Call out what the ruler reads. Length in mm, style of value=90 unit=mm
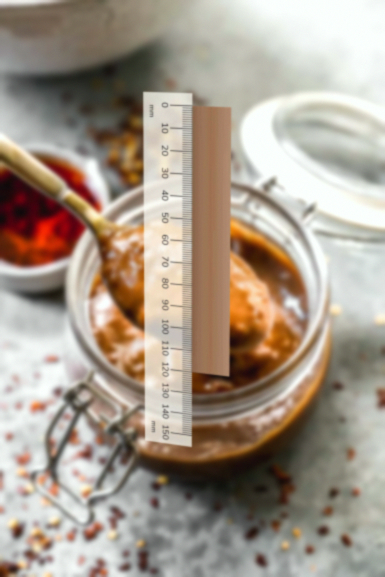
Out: value=120 unit=mm
